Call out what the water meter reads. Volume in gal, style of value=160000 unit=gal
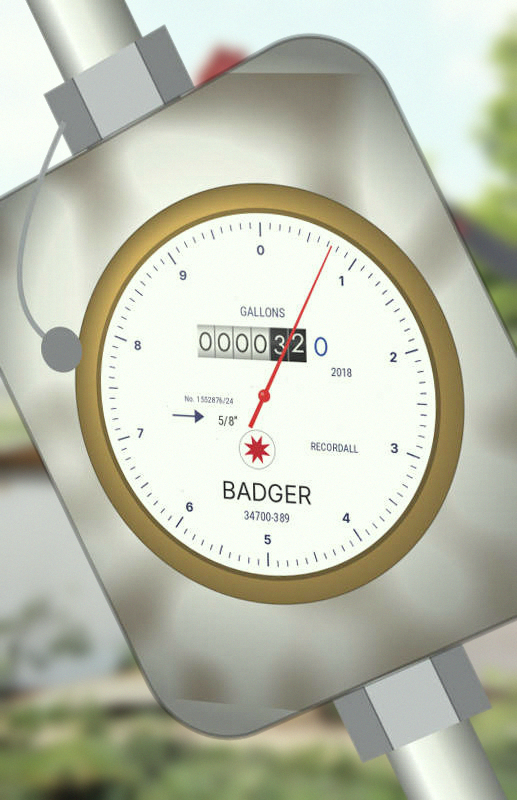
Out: value=320.7 unit=gal
